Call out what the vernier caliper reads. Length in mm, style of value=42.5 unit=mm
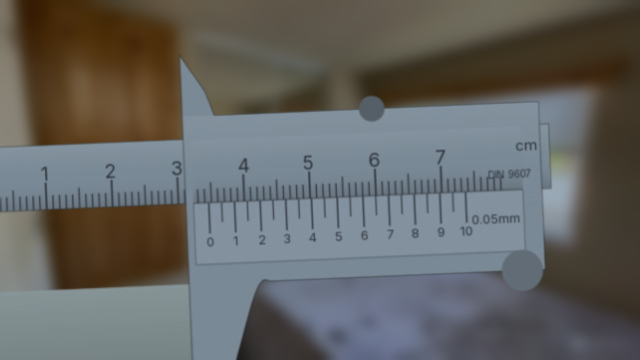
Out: value=34.6 unit=mm
